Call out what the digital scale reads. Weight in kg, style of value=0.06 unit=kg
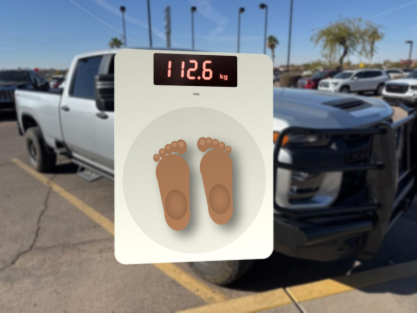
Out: value=112.6 unit=kg
